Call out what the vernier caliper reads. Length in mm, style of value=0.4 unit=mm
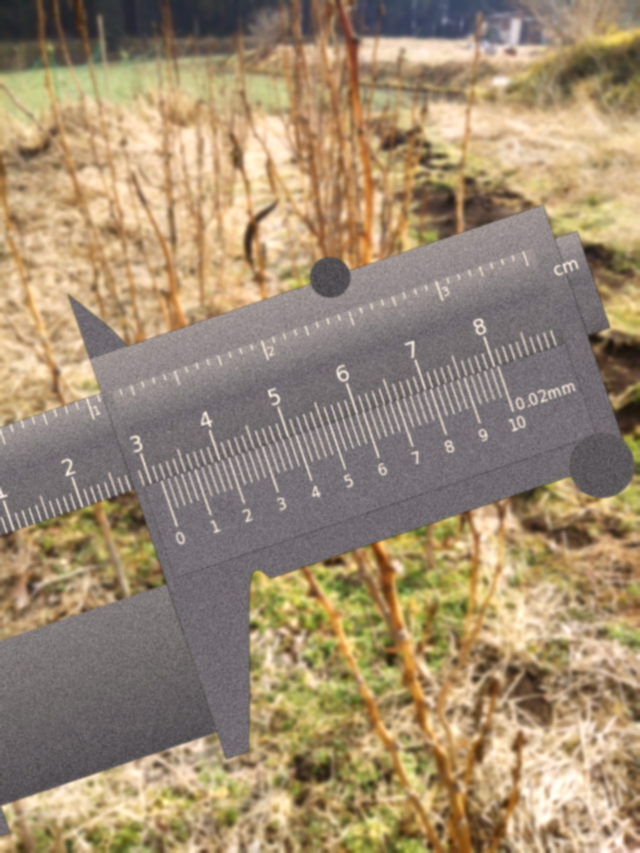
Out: value=31.5 unit=mm
